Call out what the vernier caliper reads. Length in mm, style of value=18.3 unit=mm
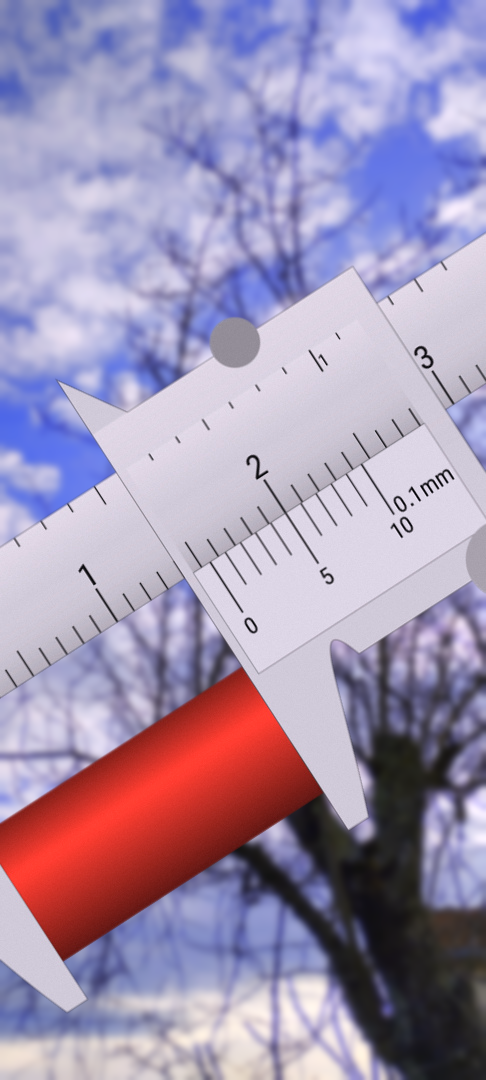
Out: value=15.5 unit=mm
